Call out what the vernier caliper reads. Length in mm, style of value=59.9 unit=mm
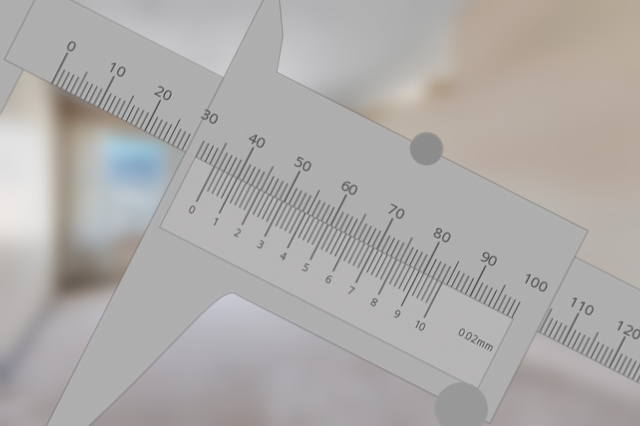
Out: value=35.0 unit=mm
